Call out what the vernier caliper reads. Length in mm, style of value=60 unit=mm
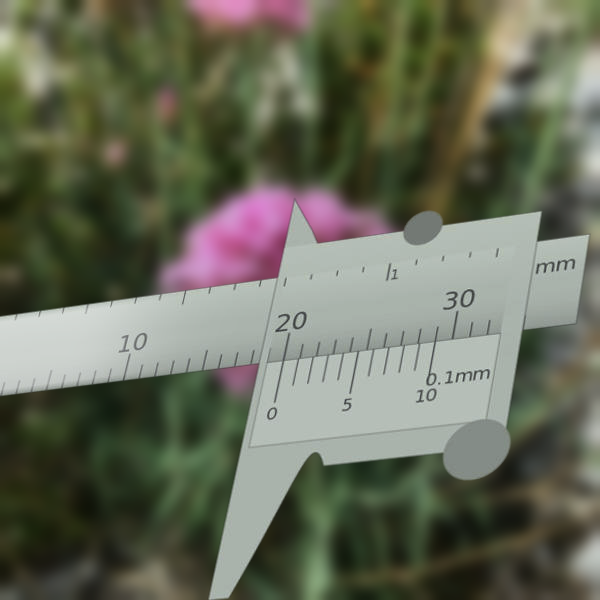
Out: value=20.0 unit=mm
